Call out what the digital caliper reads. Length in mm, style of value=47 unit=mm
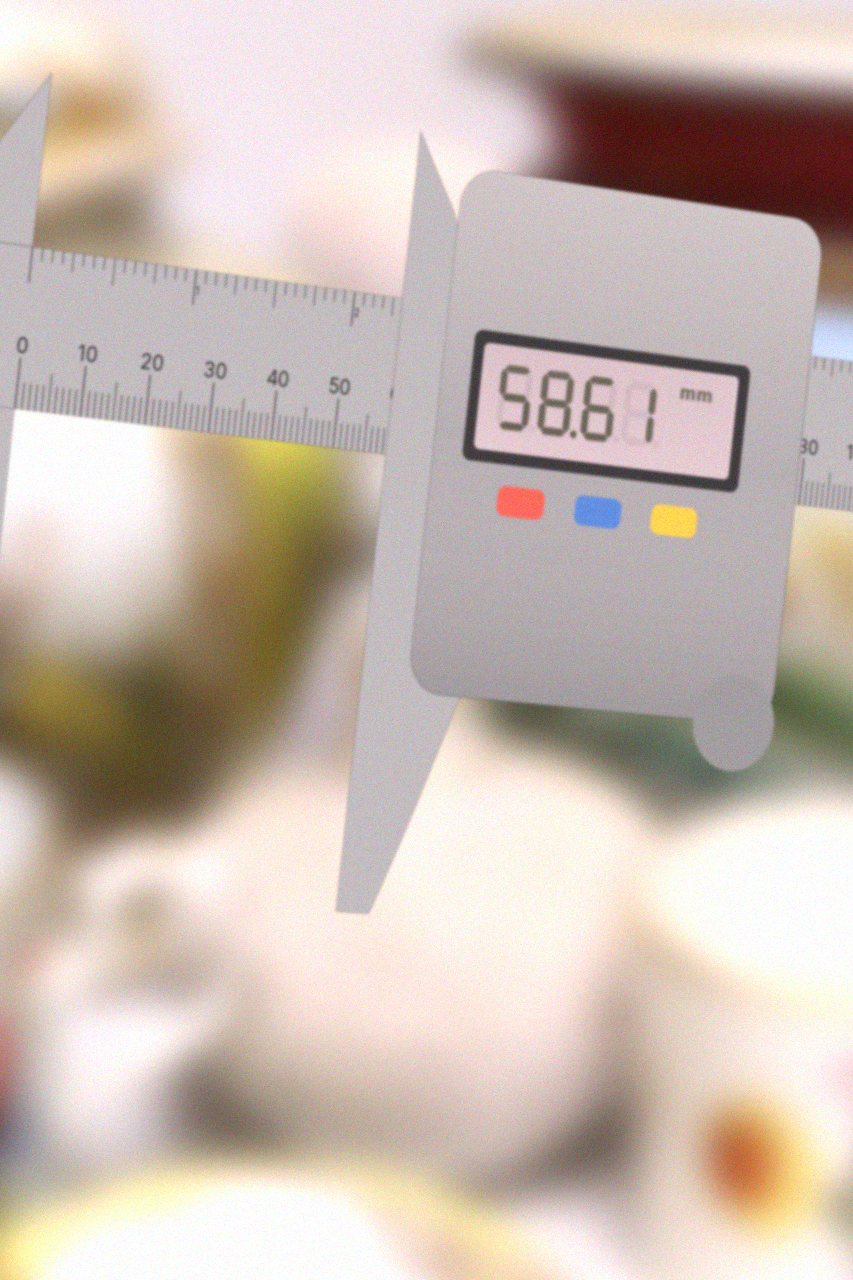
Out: value=58.61 unit=mm
